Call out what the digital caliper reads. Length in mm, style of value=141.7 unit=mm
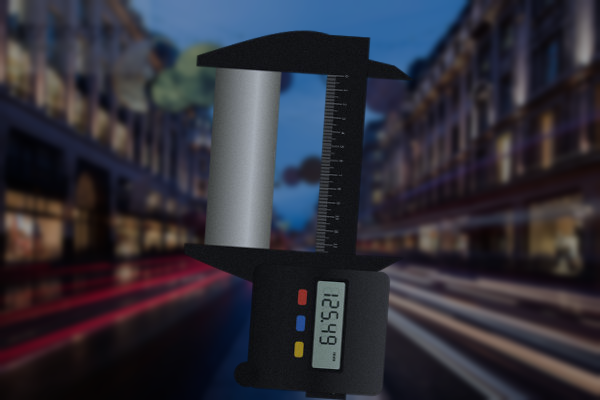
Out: value=125.49 unit=mm
